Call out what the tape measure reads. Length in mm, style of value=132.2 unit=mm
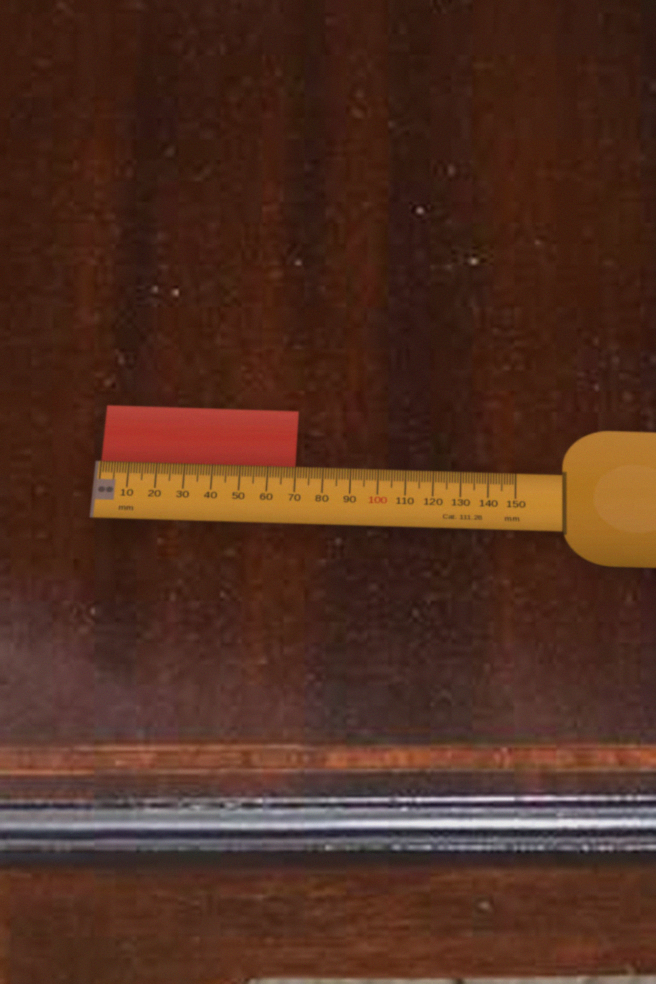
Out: value=70 unit=mm
